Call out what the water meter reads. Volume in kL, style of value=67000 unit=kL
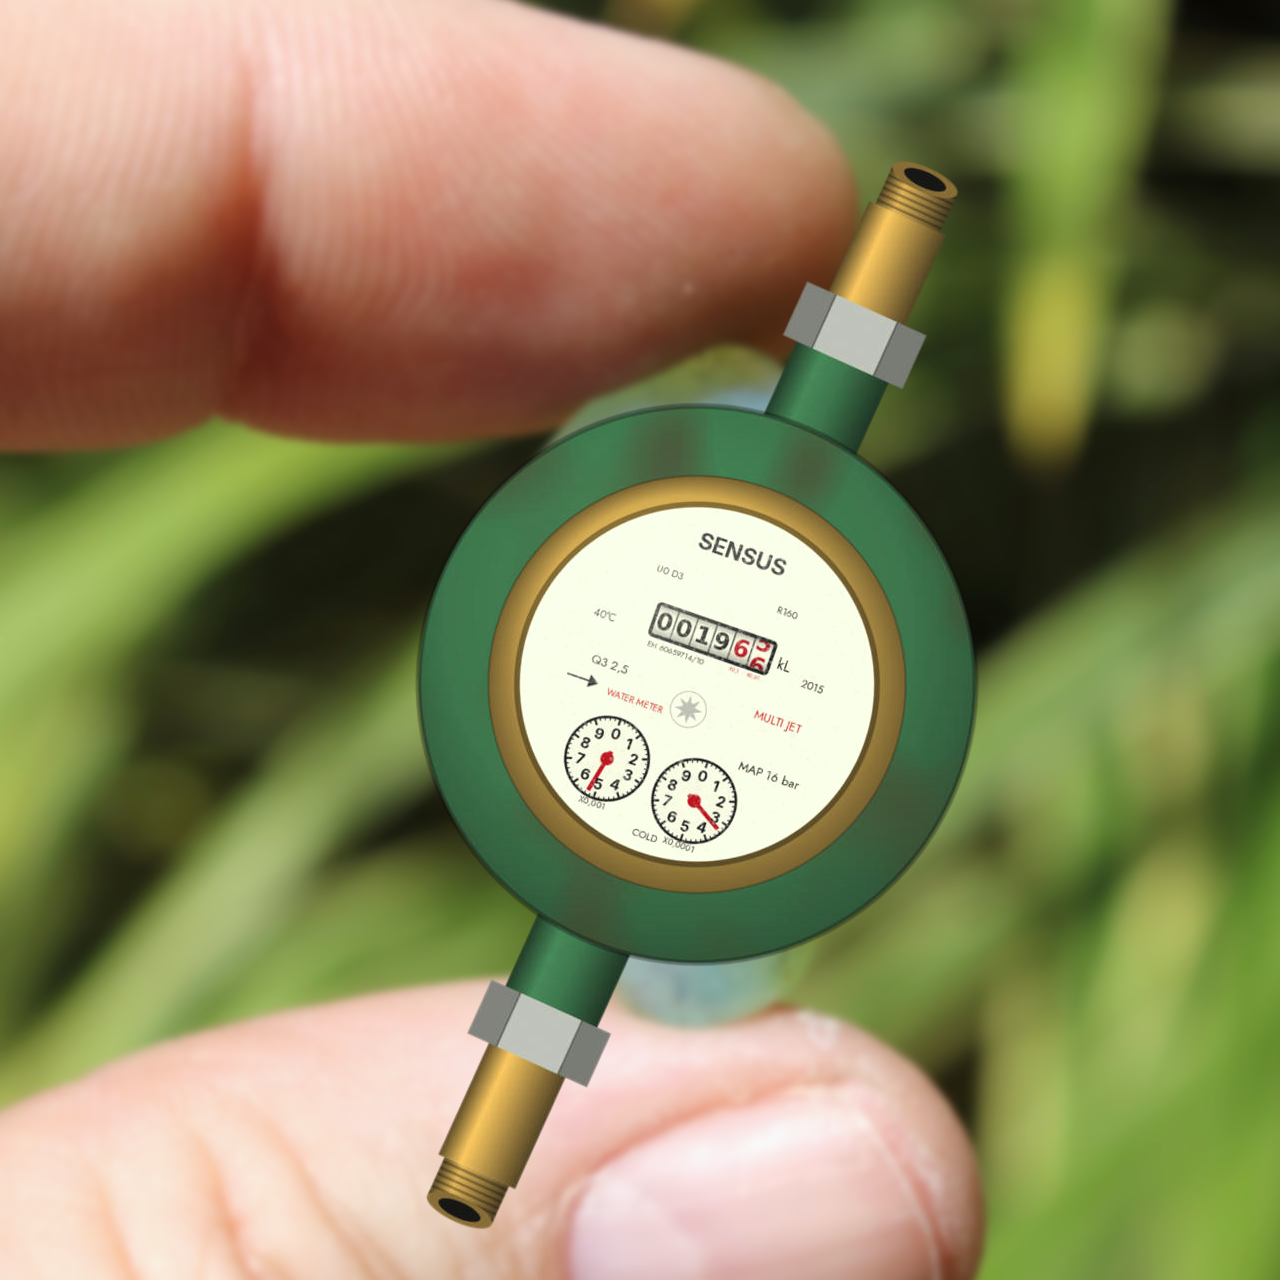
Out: value=19.6553 unit=kL
